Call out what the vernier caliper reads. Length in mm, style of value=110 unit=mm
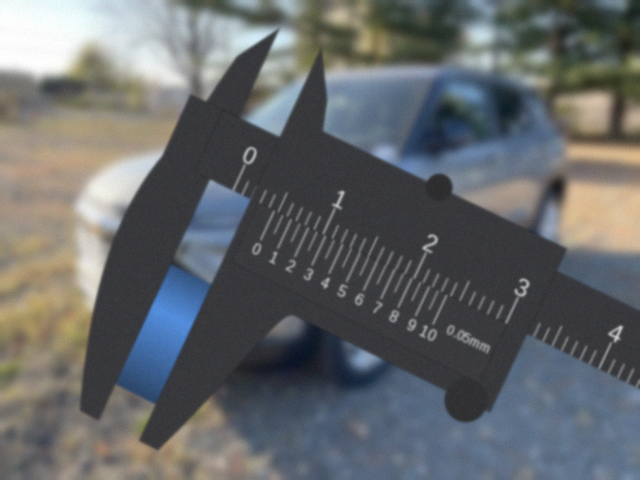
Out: value=4.6 unit=mm
